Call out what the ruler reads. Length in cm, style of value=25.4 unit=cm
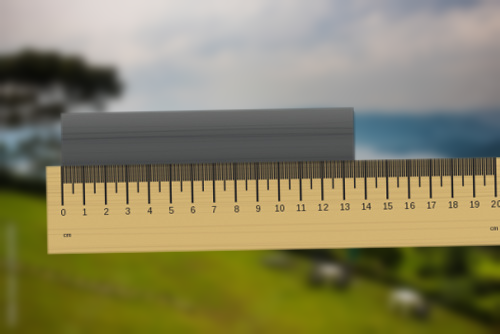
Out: value=13.5 unit=cm
